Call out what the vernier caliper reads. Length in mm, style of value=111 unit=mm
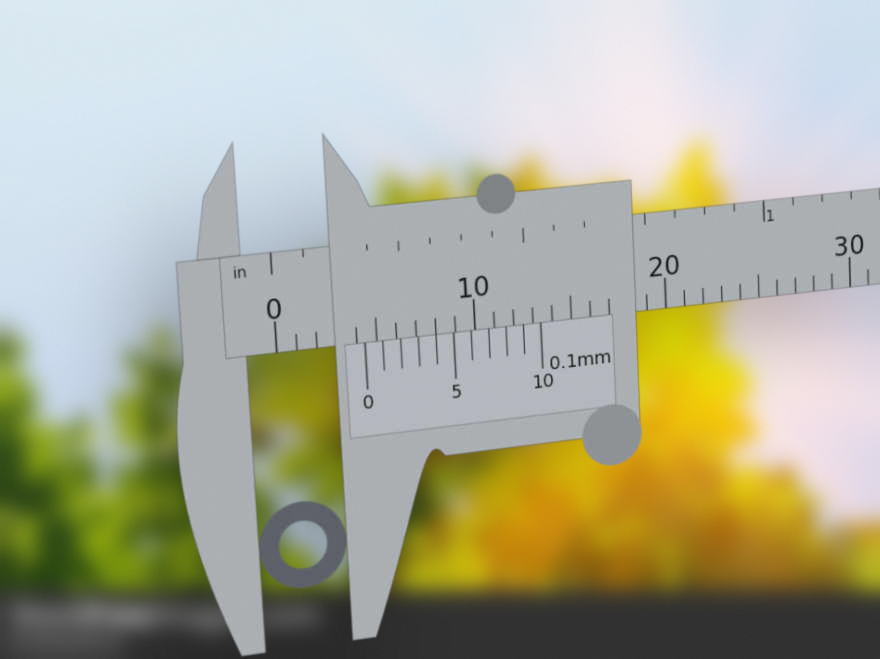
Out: value=4.4 unit=mm
